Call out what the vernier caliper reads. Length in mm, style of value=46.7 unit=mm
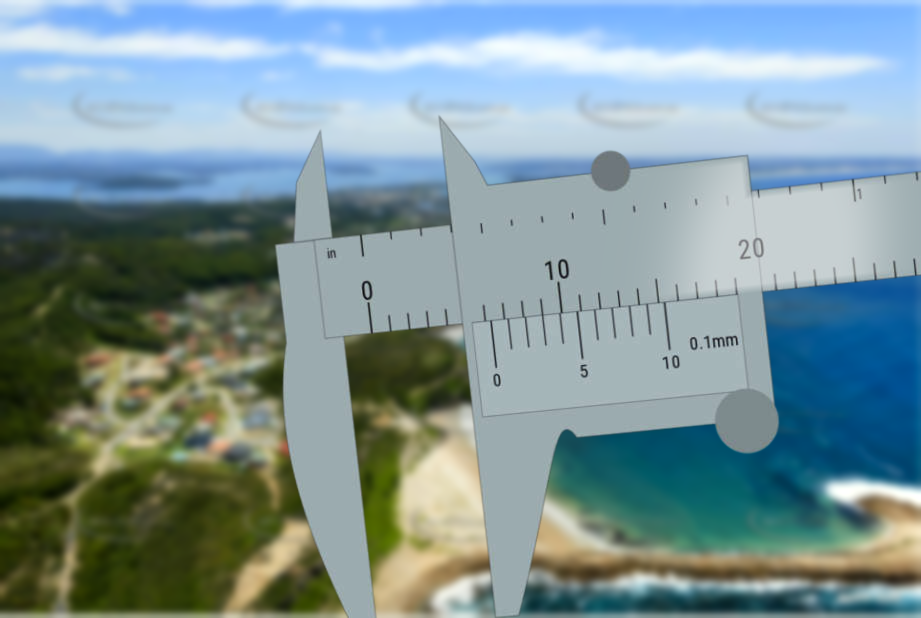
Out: value=6.3 unit=mm
